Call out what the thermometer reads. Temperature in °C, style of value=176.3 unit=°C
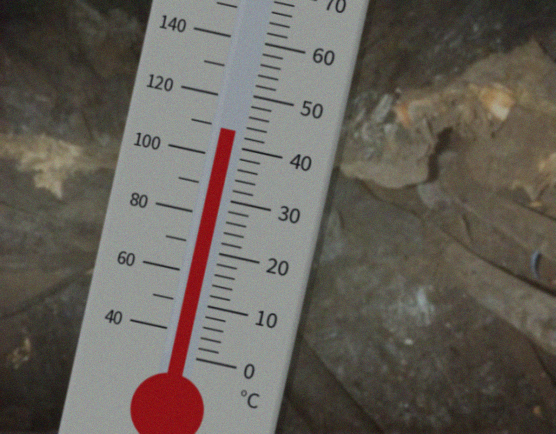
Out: value=43 unit=°C
